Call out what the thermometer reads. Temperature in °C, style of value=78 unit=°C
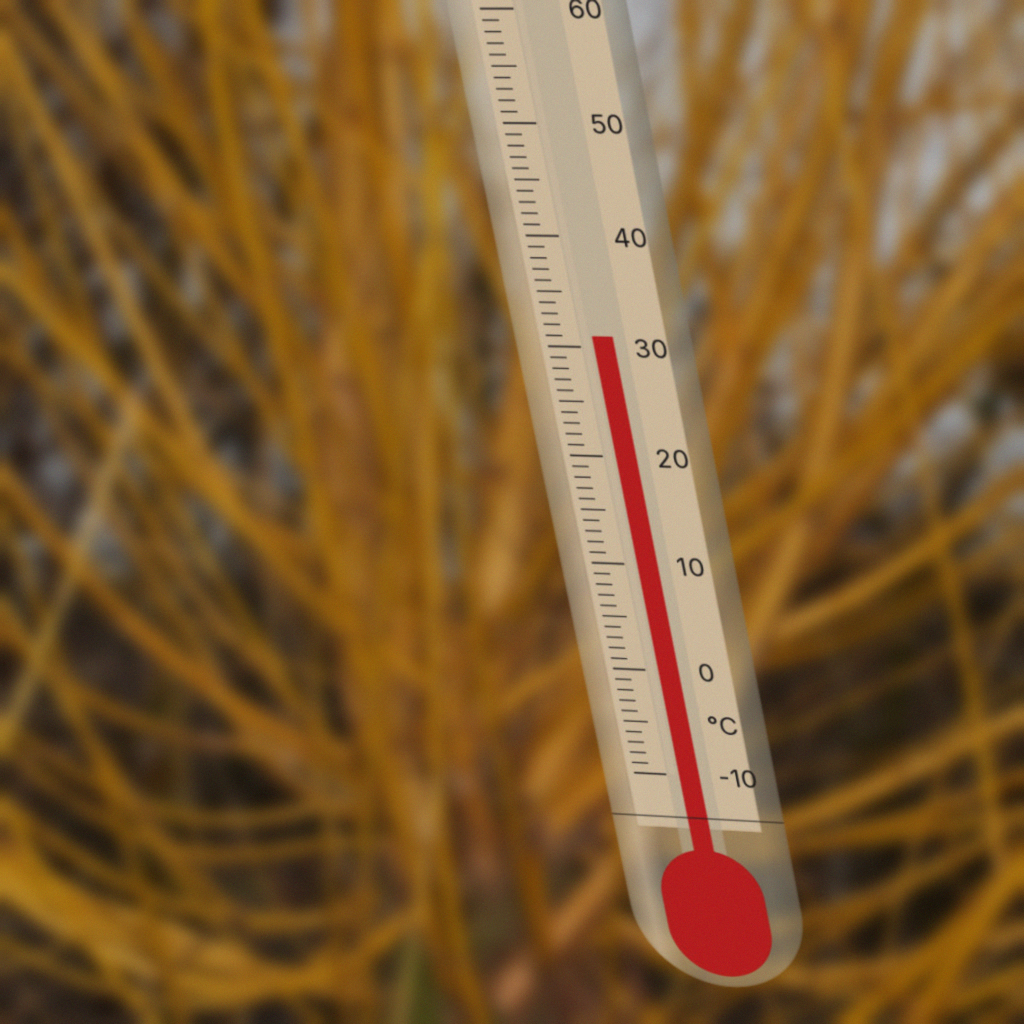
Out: value=31 unit=°C
